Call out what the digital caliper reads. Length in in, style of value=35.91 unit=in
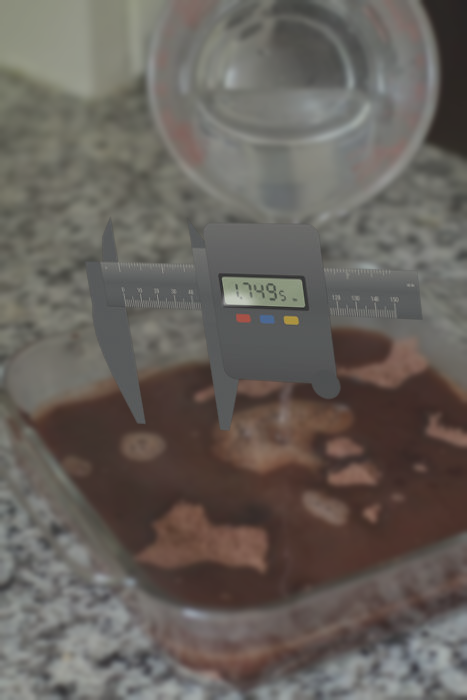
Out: value=1.7495 unit=in
